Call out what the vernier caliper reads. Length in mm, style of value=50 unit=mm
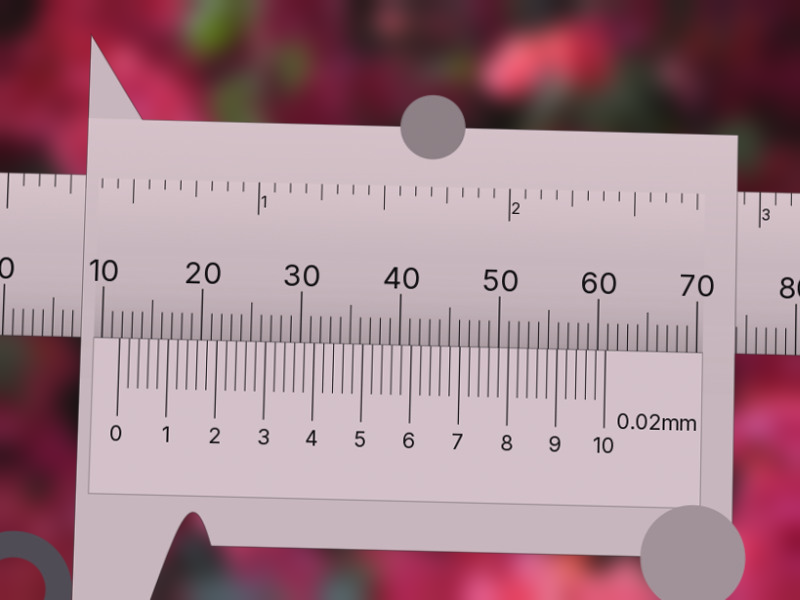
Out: value=11.8 unit=mm
